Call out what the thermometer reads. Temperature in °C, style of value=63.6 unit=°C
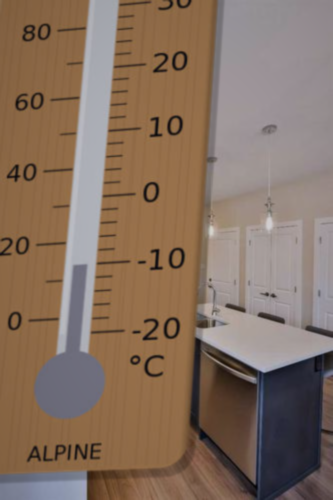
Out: value=-10 unit=°C
